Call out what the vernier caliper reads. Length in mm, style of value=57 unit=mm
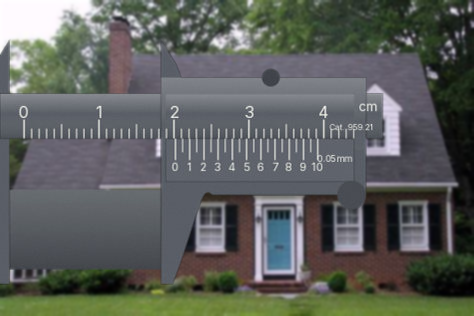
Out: value=20.2 unit=mm
